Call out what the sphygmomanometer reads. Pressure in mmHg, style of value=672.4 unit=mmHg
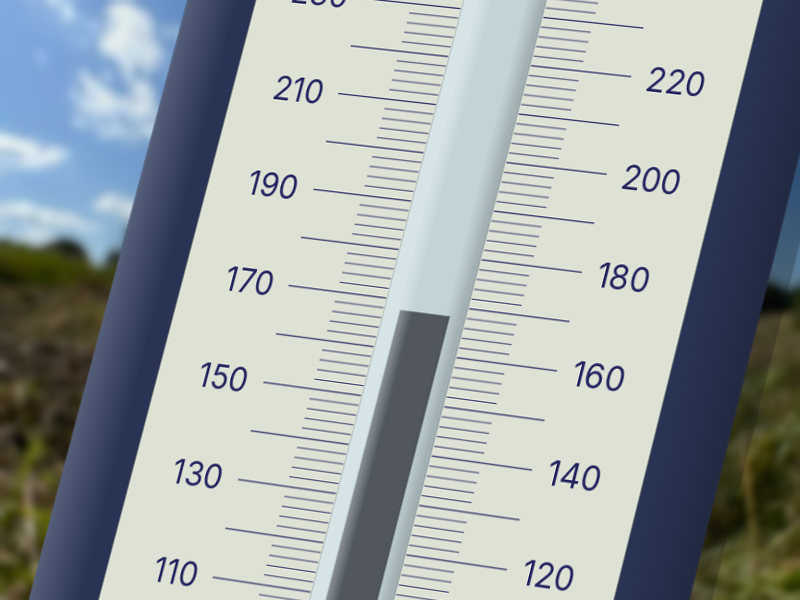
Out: value=168 unit=mmHg
